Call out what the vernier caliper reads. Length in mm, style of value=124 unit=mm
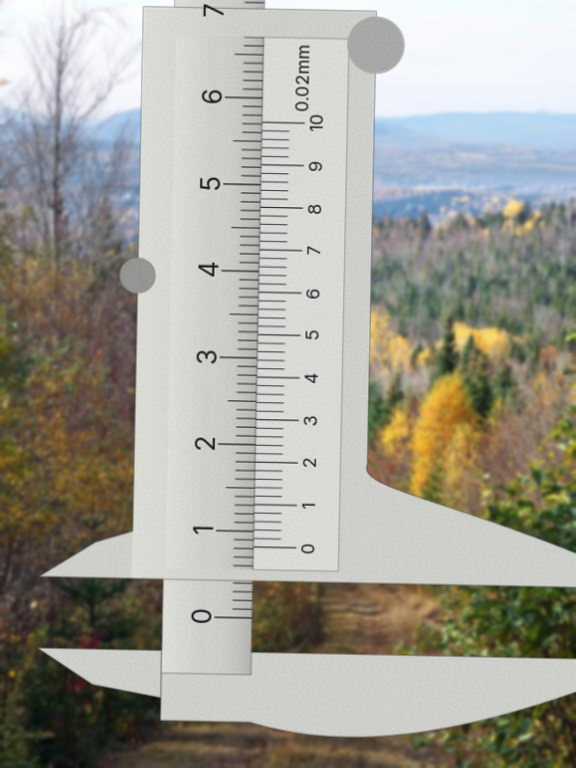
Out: value=8.2 unit=mm
